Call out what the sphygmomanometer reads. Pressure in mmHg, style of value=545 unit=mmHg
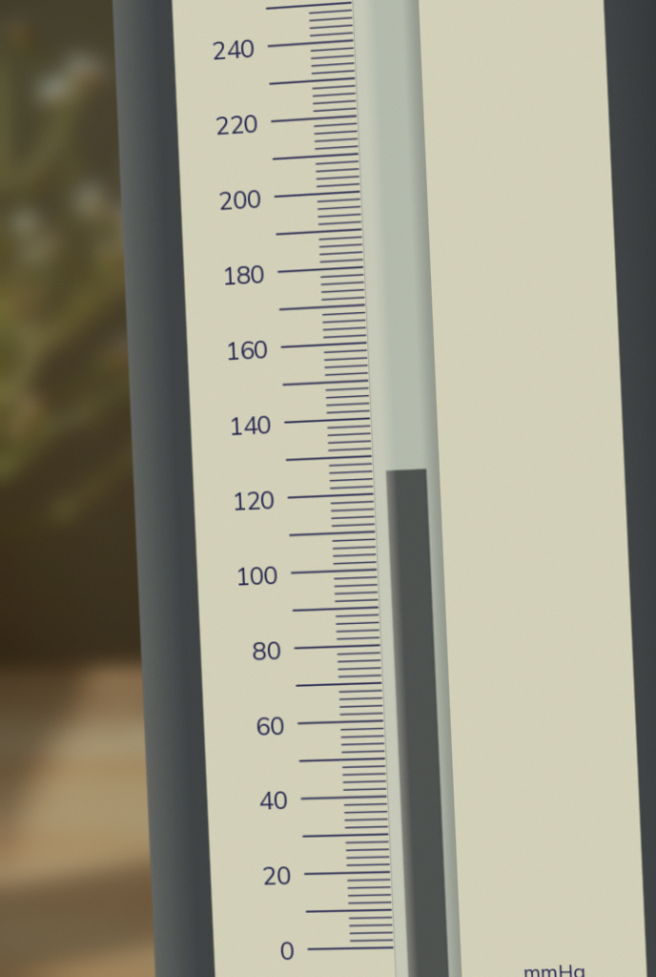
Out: value=126 unit=mmHg
